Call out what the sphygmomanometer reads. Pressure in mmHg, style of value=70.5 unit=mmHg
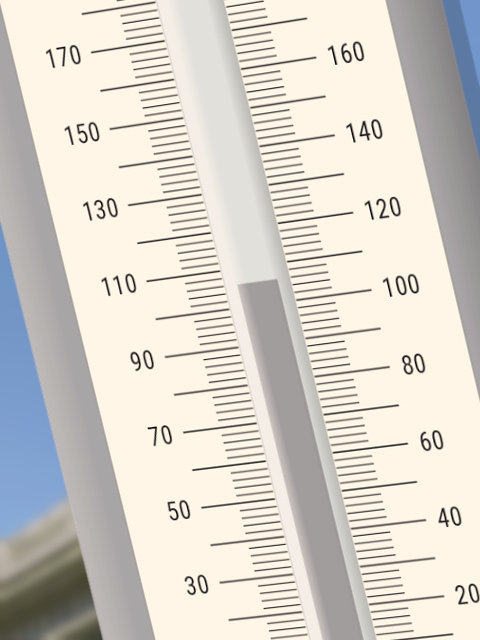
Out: value=106 unit=mmHg
